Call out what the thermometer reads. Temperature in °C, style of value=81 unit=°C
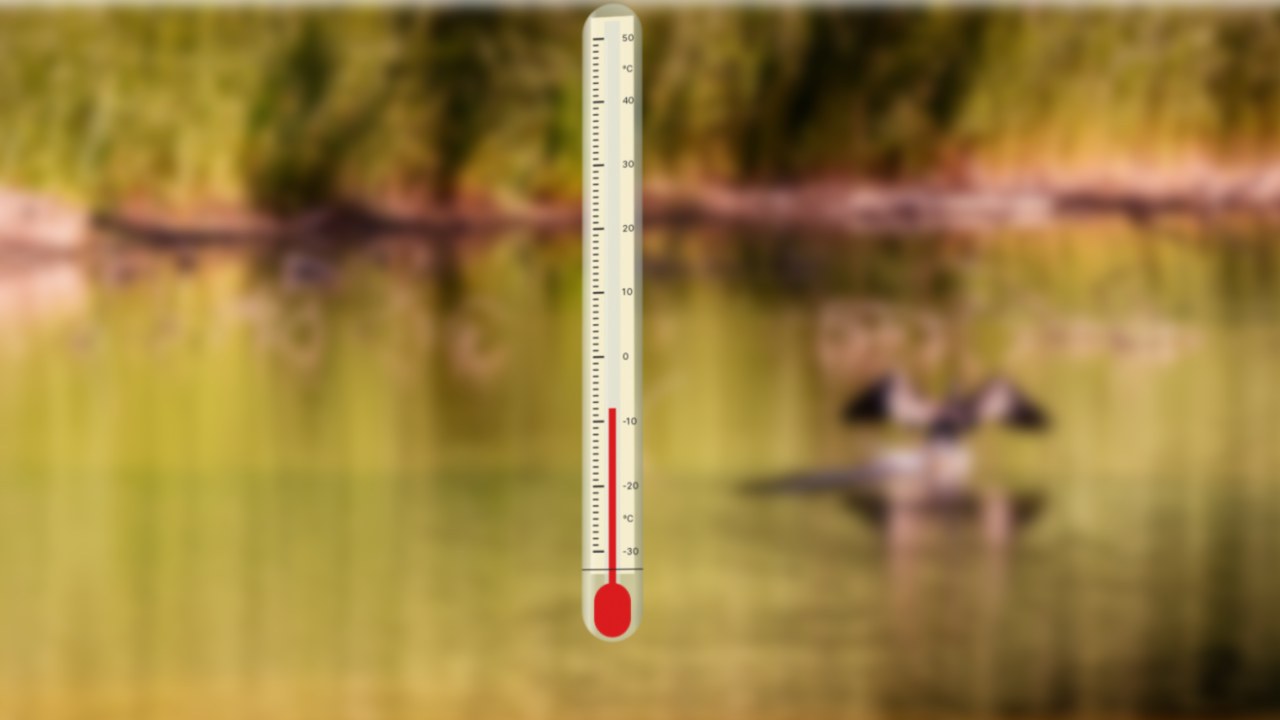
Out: value=-8 unit=°C
